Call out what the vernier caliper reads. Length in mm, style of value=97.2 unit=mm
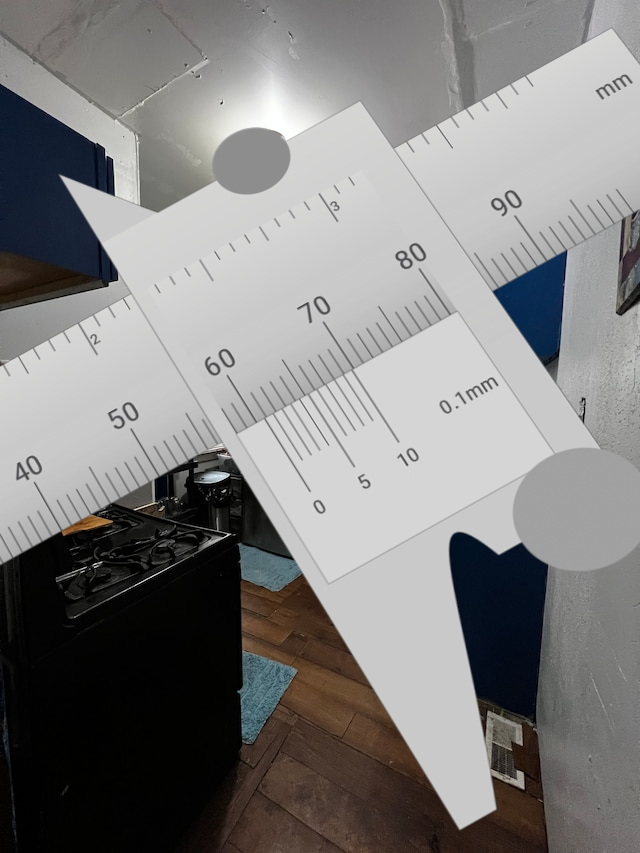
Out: value=60.8 unit=mm
